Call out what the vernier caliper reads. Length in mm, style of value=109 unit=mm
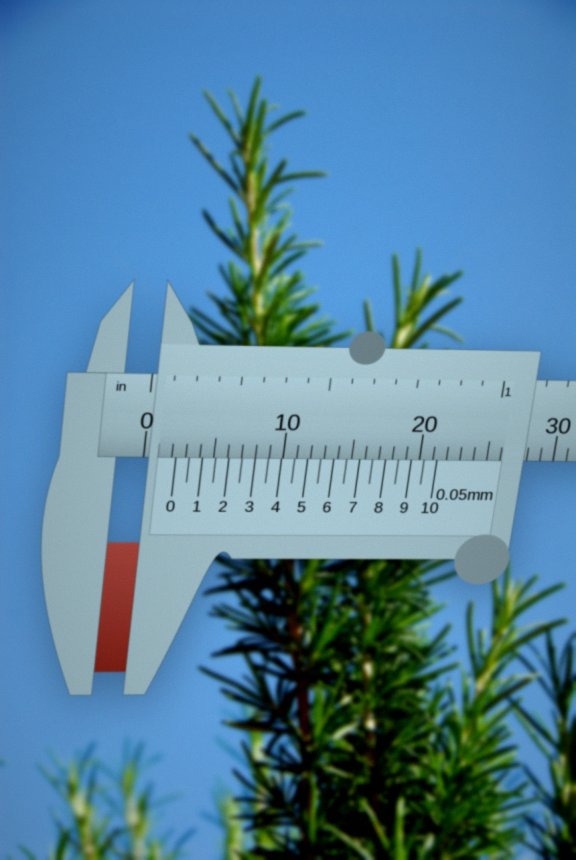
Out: value=2.3 unit=mm
